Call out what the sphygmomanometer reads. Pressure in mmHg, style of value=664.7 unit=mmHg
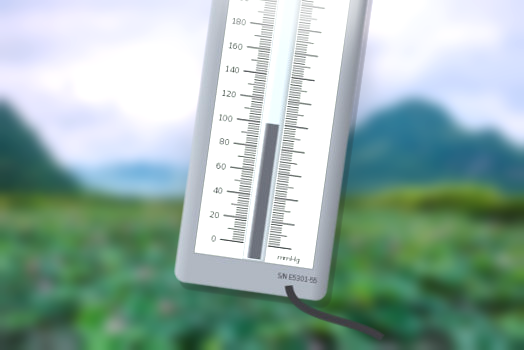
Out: value=100 unit=mmHg
